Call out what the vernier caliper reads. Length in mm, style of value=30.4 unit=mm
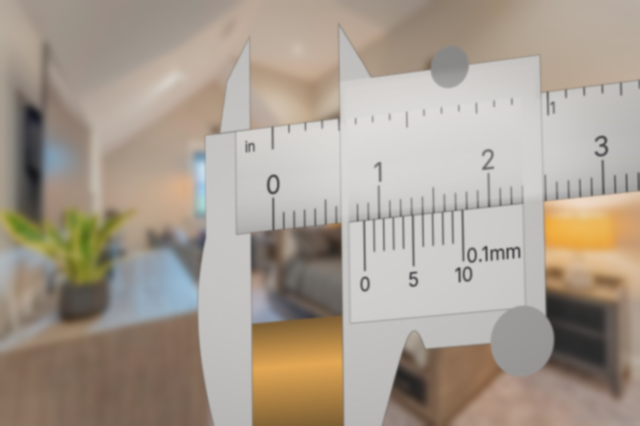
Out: value=8.6 unit=mm
